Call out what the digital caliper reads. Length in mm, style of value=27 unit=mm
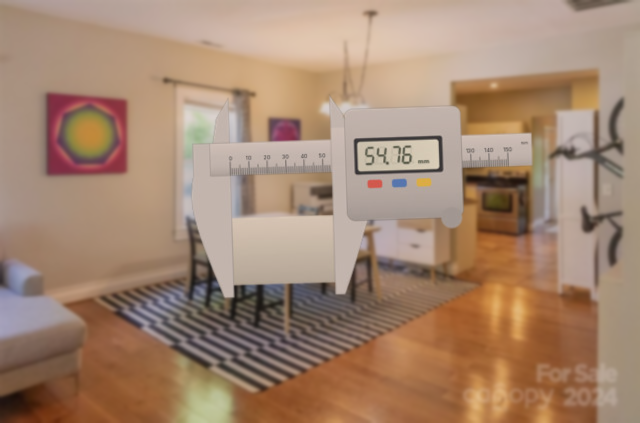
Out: value=54.76 unit=mm
